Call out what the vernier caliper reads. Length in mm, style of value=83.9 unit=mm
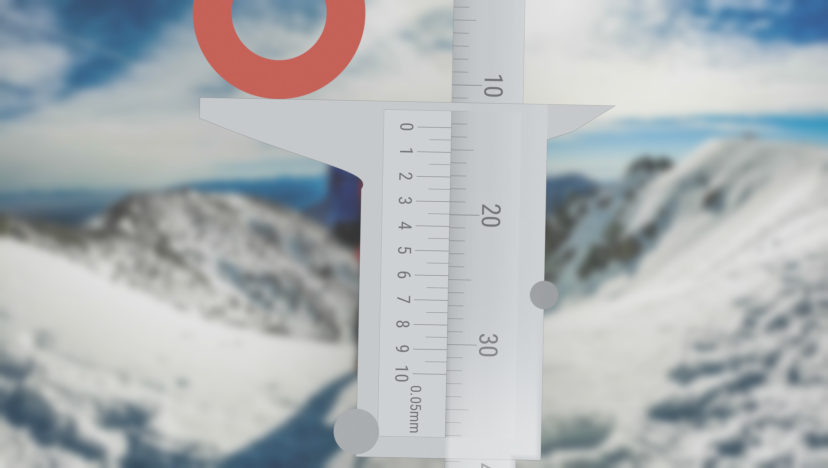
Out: value=13.3 unit=mm
